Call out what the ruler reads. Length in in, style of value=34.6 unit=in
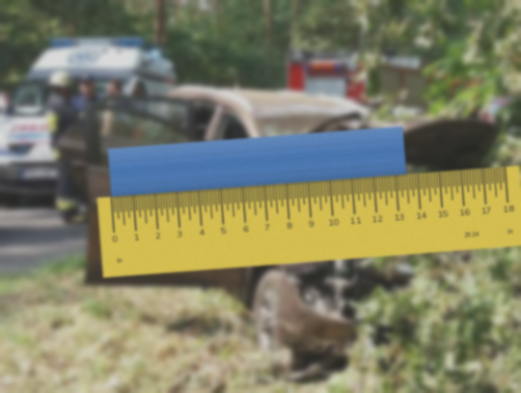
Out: value=13.5 unit=in
